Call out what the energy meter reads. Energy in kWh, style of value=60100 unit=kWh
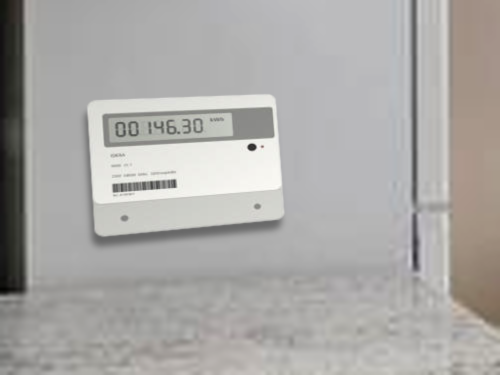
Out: value=146.30 unit=kWh
